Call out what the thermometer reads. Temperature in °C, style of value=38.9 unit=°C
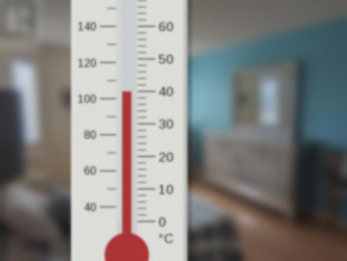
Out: value=40 unit=°C
